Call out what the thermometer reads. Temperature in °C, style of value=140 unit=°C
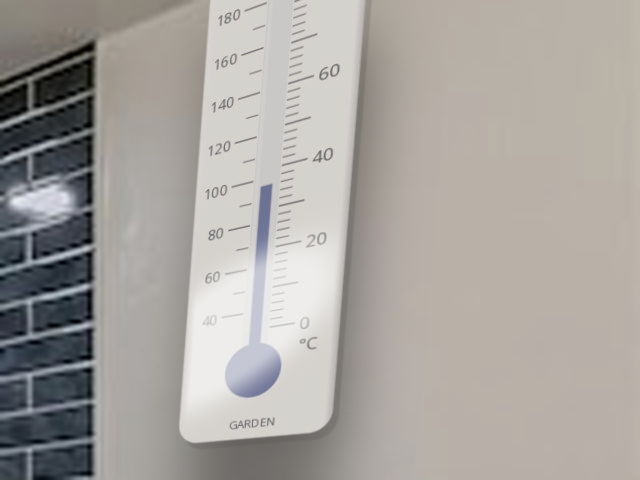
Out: value=36 unit=°C
